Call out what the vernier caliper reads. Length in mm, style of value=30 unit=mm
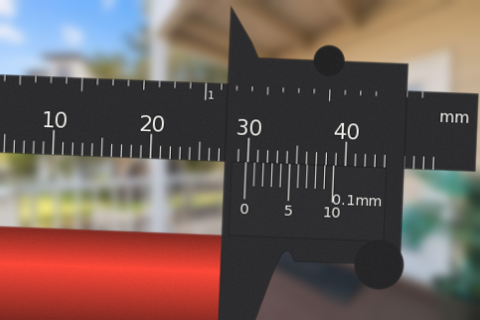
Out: value=29.8 unit=mm
